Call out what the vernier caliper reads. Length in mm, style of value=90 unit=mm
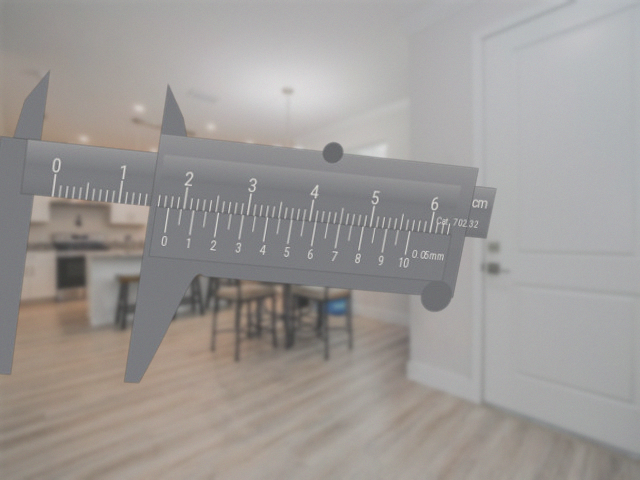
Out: value=17.6 unit=mm
